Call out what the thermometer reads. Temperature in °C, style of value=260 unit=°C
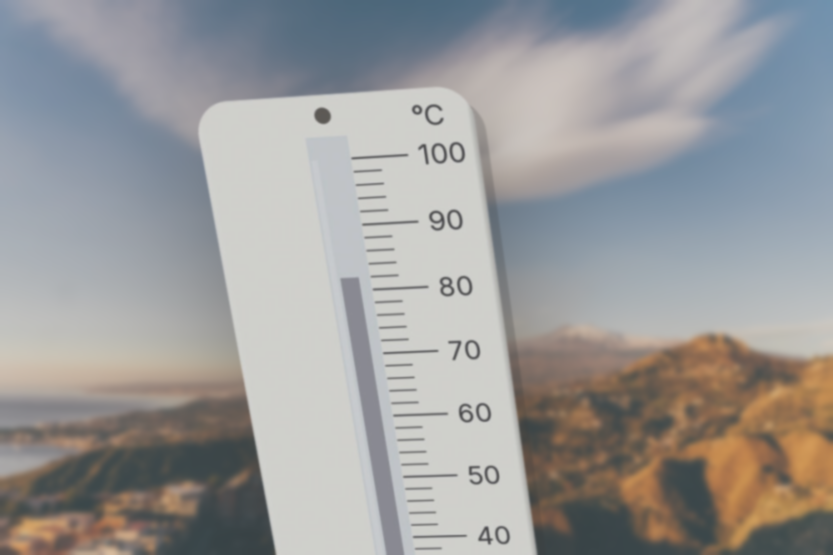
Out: value=82 unit=°C
